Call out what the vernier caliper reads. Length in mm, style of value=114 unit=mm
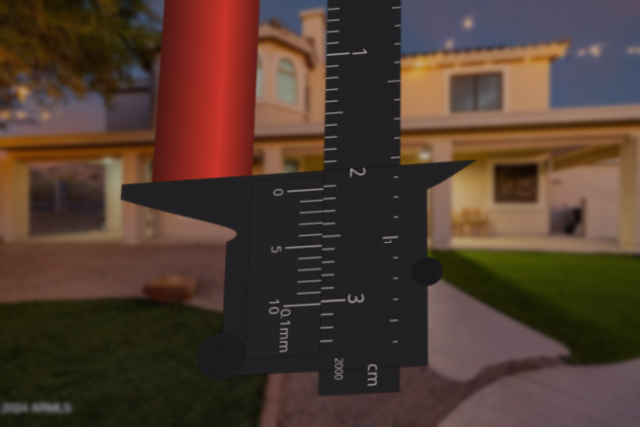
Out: value=21.2 unit=mm
